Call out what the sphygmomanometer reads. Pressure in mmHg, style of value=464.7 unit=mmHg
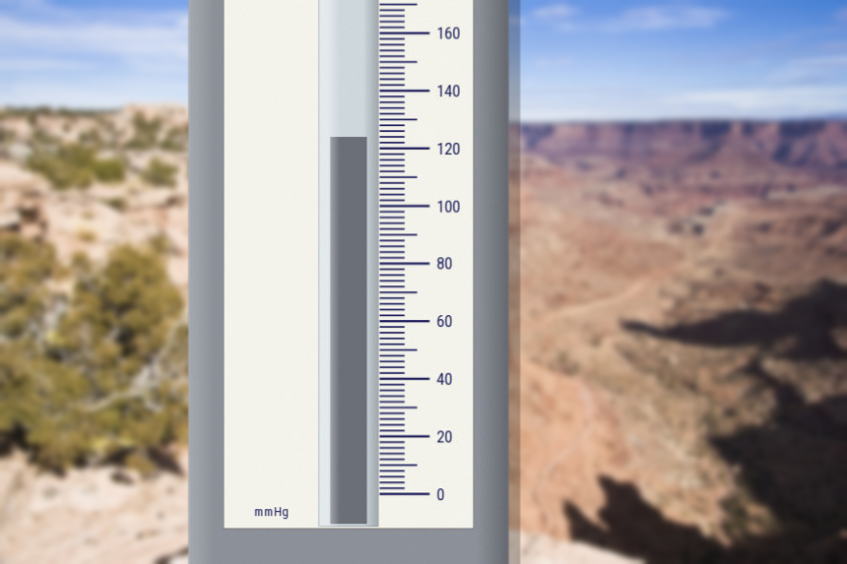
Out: value=124 unit=mmHg
